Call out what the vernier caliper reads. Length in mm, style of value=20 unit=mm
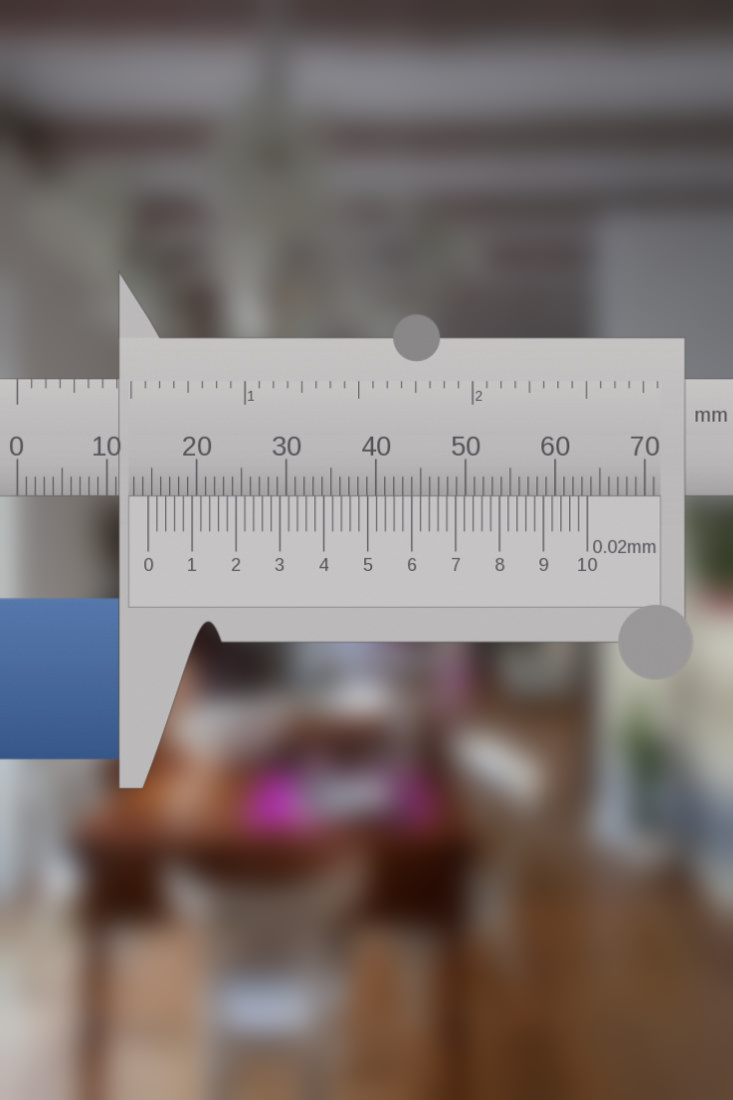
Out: value=14.6 unit=mm
